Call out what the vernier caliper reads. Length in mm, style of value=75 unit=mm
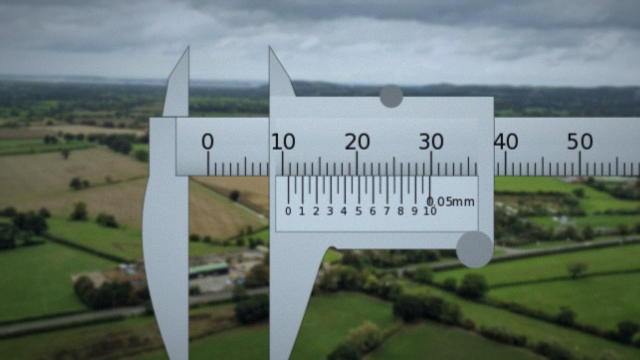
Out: value=10.8 unit=mm
